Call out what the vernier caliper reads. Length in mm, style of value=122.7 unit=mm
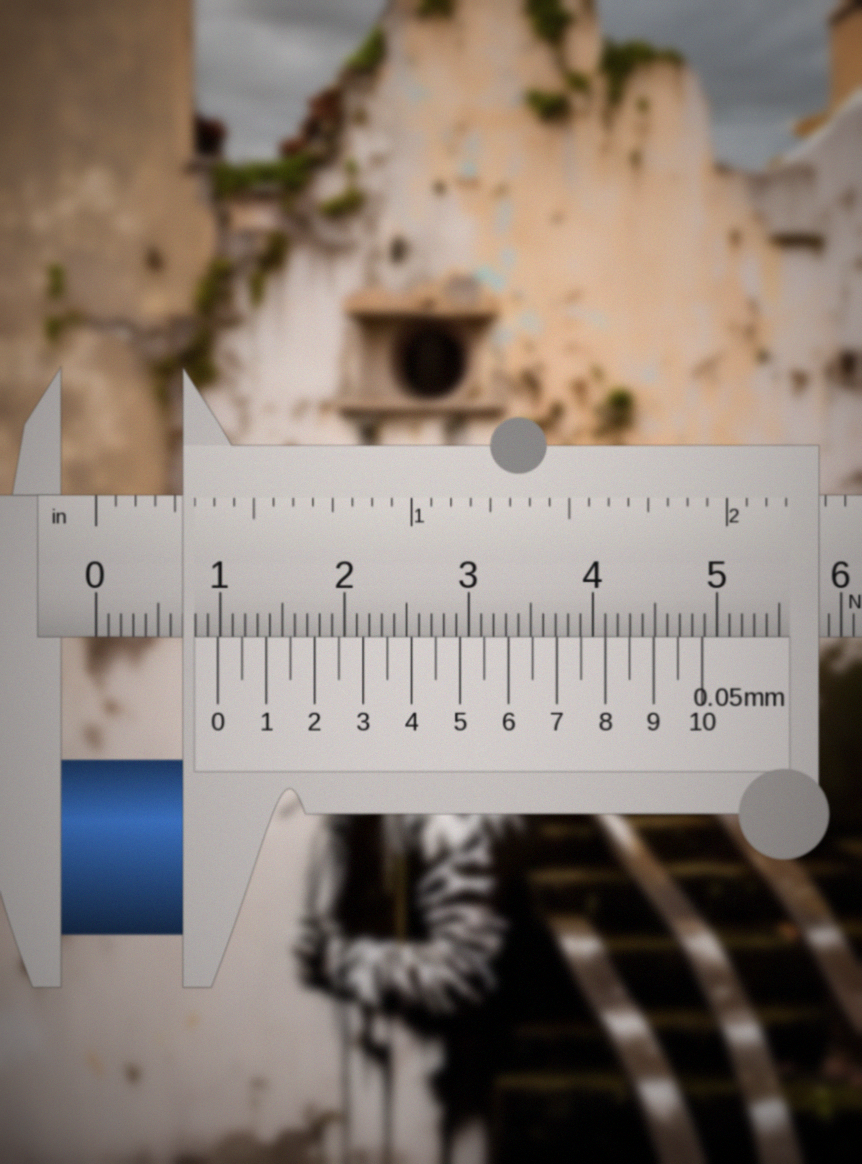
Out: value=9.8 unit=mm
